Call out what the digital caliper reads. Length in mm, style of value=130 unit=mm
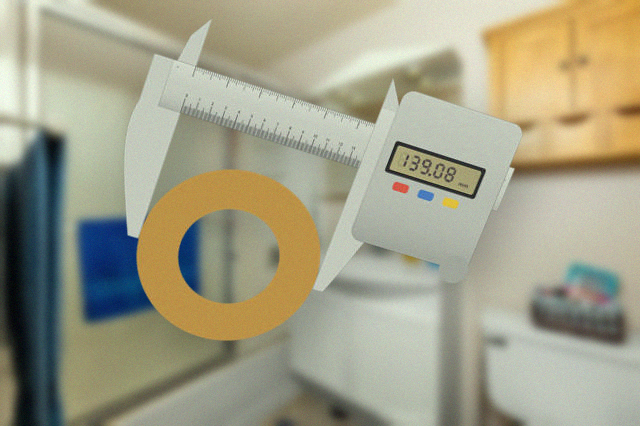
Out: value=139.08 unit=mm
